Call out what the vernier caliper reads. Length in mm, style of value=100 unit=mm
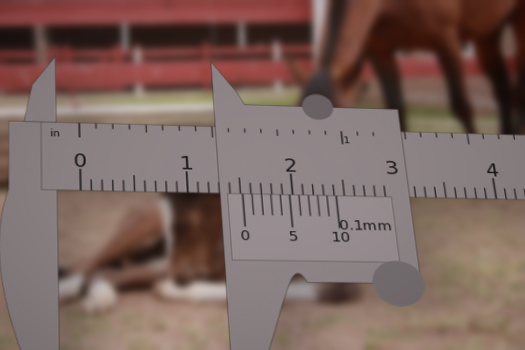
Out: value=15.2 unit=mm
